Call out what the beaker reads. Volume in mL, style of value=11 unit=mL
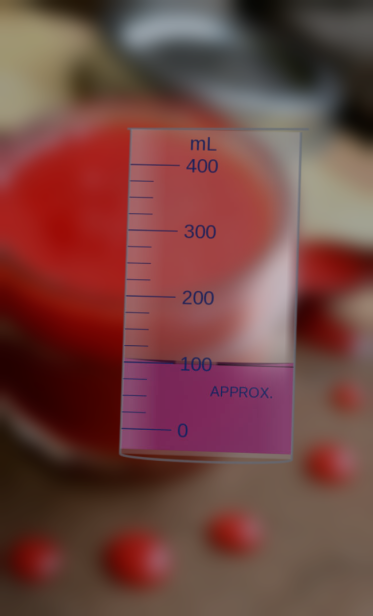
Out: value=100 unit=mL
